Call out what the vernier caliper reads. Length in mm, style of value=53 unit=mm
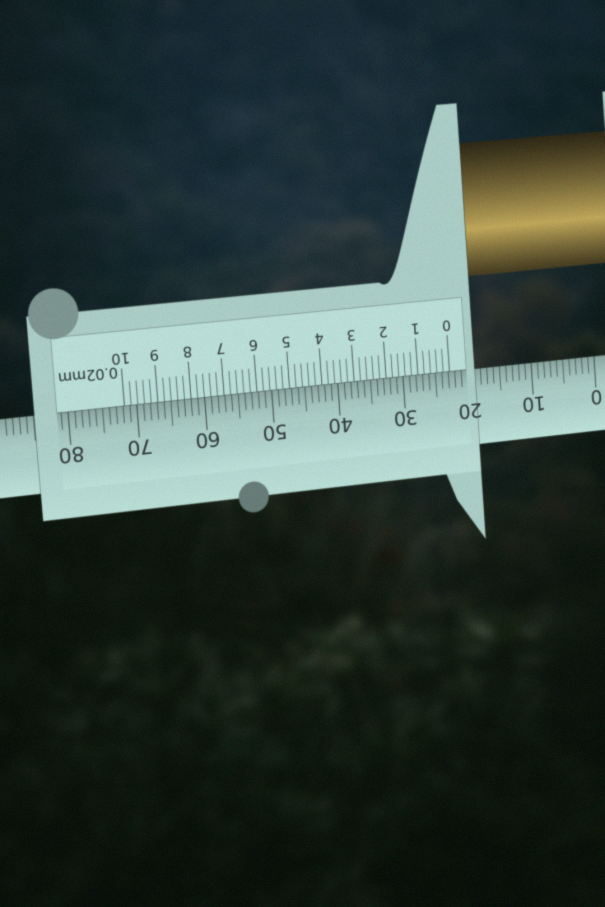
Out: value=22.8 unit=mm
